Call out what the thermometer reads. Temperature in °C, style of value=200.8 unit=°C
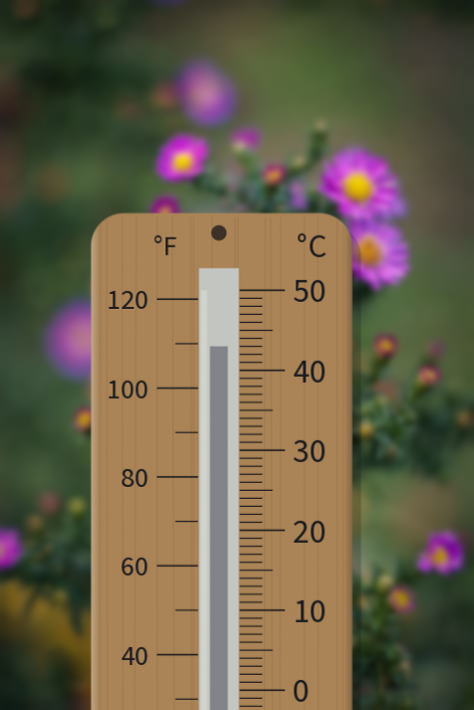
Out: value=43 unit=°C
